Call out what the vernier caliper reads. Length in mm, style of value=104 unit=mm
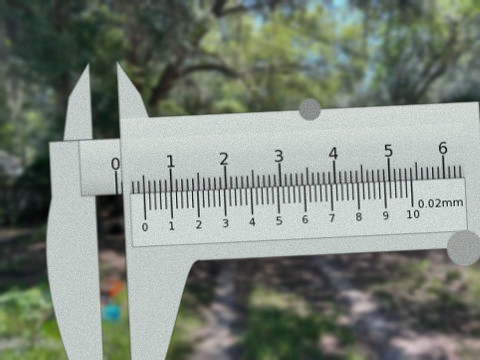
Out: value=5.0 unit=mm
